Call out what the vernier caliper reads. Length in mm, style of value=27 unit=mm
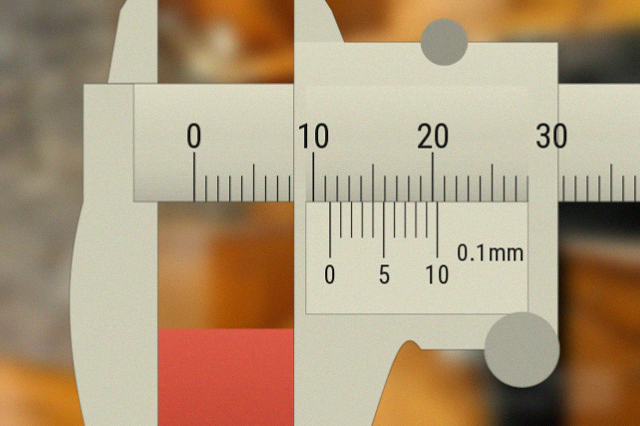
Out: value=11.4 unit=mm
